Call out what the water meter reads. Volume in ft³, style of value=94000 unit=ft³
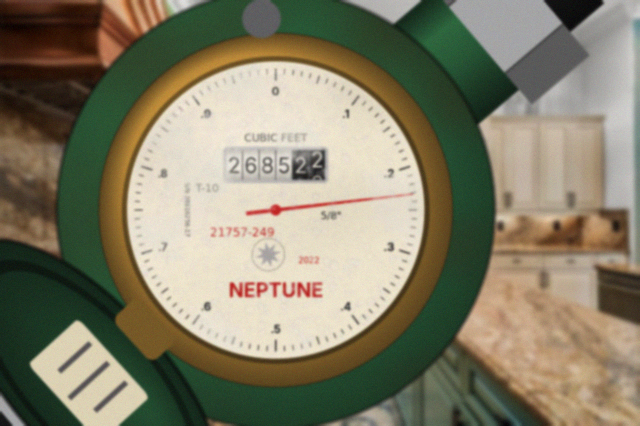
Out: value=268522.23 unit=ft³
